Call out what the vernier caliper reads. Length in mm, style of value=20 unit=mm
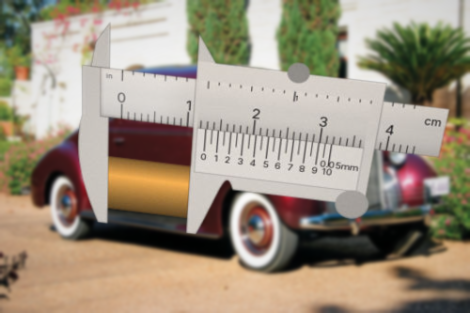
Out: value=12.8 unit=mm
